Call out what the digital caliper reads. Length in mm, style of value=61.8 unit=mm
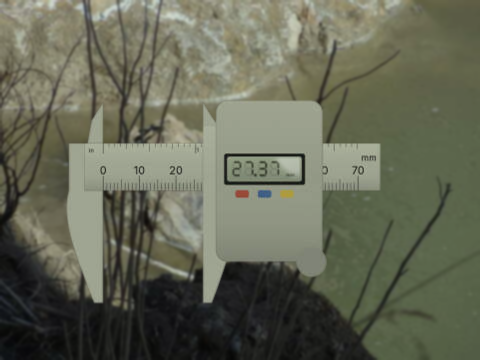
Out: value=27.37 unit=mm
